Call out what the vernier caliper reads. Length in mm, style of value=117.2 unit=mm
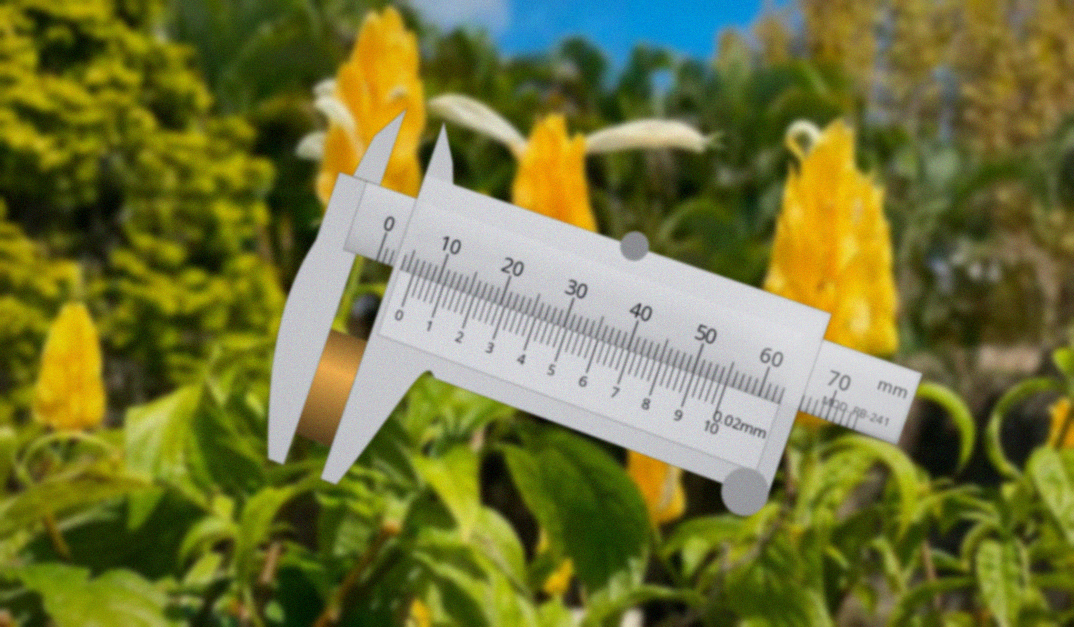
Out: value=6.0 unit=mm
